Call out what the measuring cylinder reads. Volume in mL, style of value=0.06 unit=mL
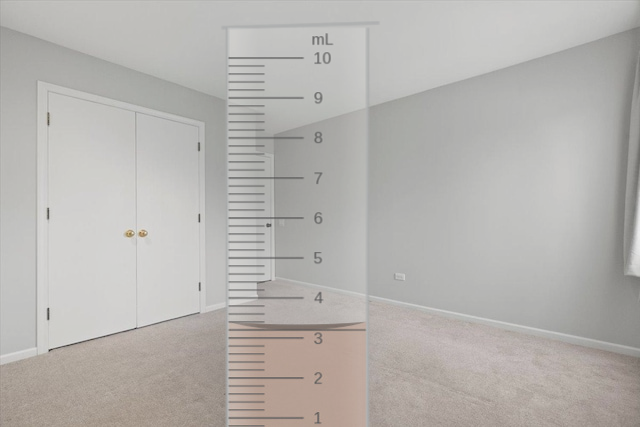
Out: value=3.2 unit=mL
